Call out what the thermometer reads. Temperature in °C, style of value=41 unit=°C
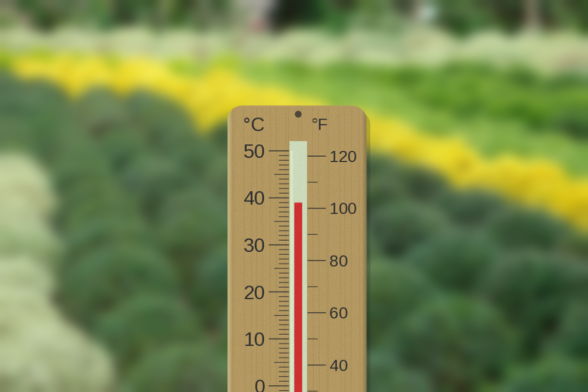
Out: value=39 unit=°C
